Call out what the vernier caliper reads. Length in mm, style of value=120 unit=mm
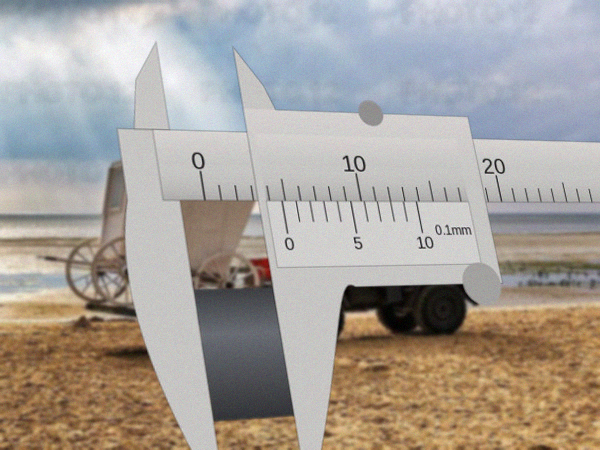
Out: value=4.8 unit=mm
